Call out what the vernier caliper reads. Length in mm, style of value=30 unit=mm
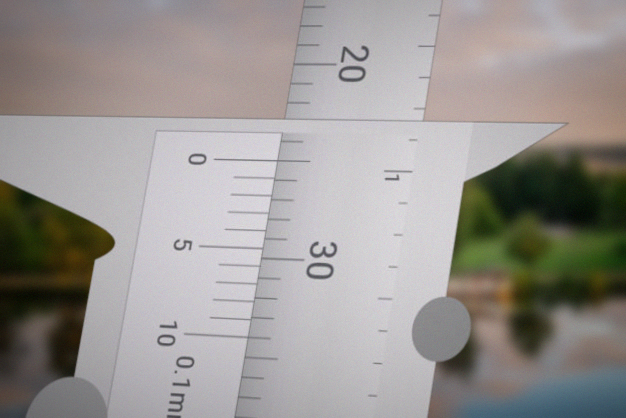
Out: value=25.0 unit=mm
